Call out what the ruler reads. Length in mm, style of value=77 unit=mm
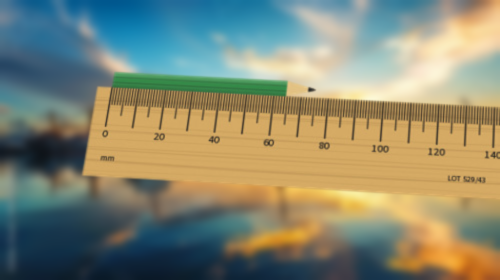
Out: value=75 unit=mm
